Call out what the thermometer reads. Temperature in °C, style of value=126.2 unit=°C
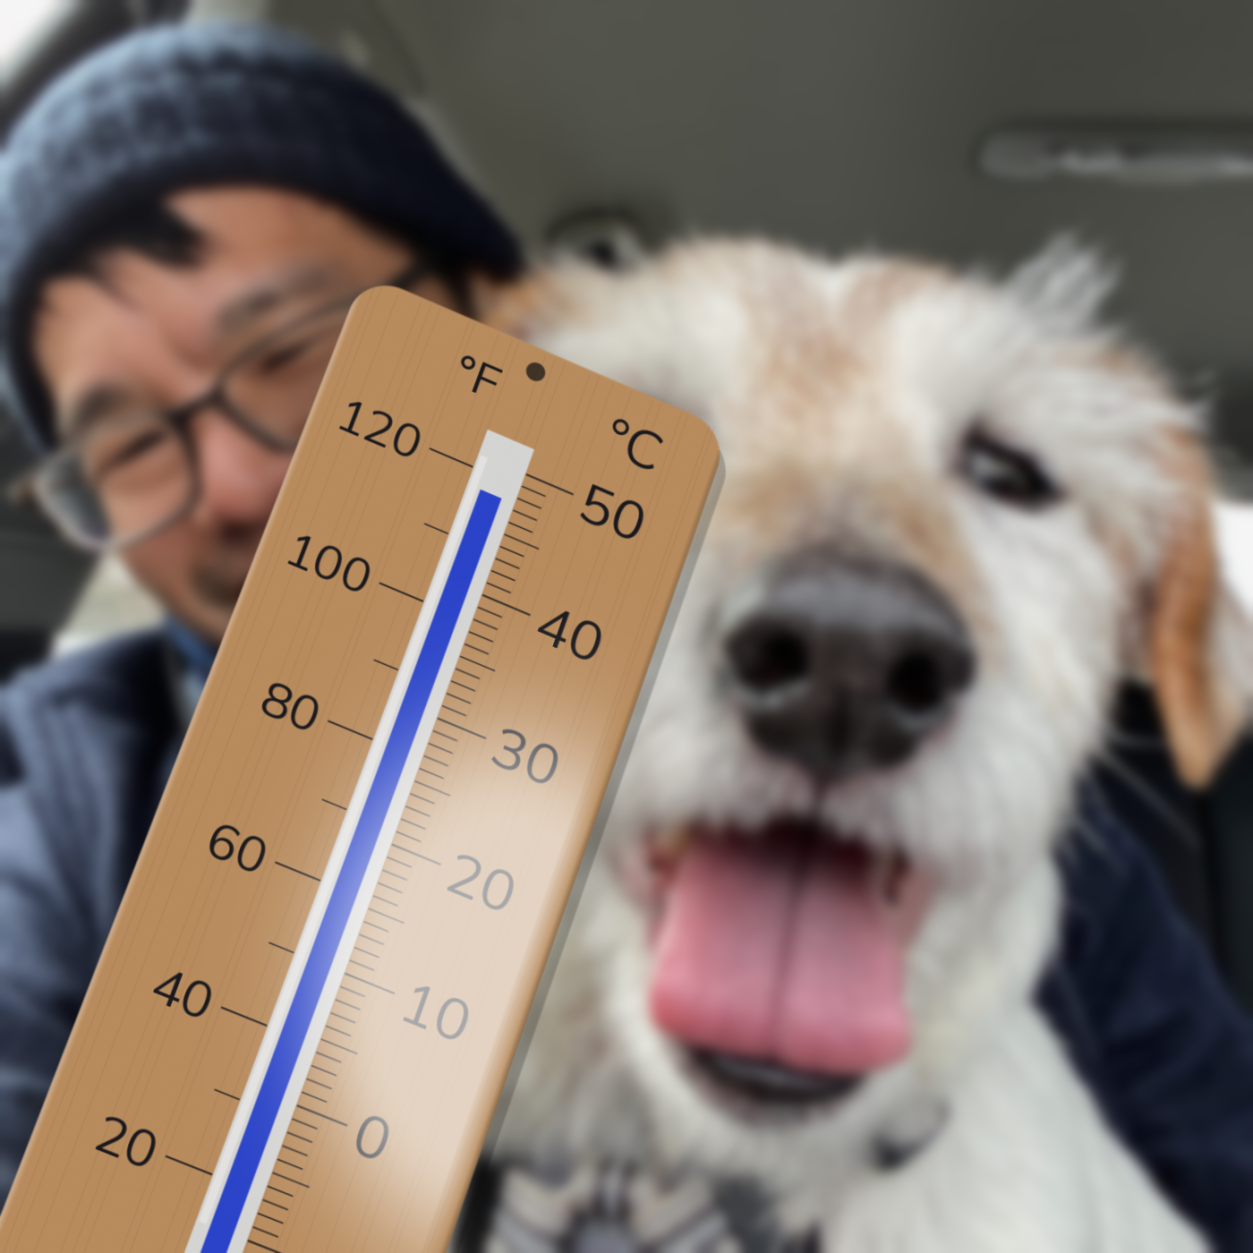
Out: value=47.5 unit=°C
